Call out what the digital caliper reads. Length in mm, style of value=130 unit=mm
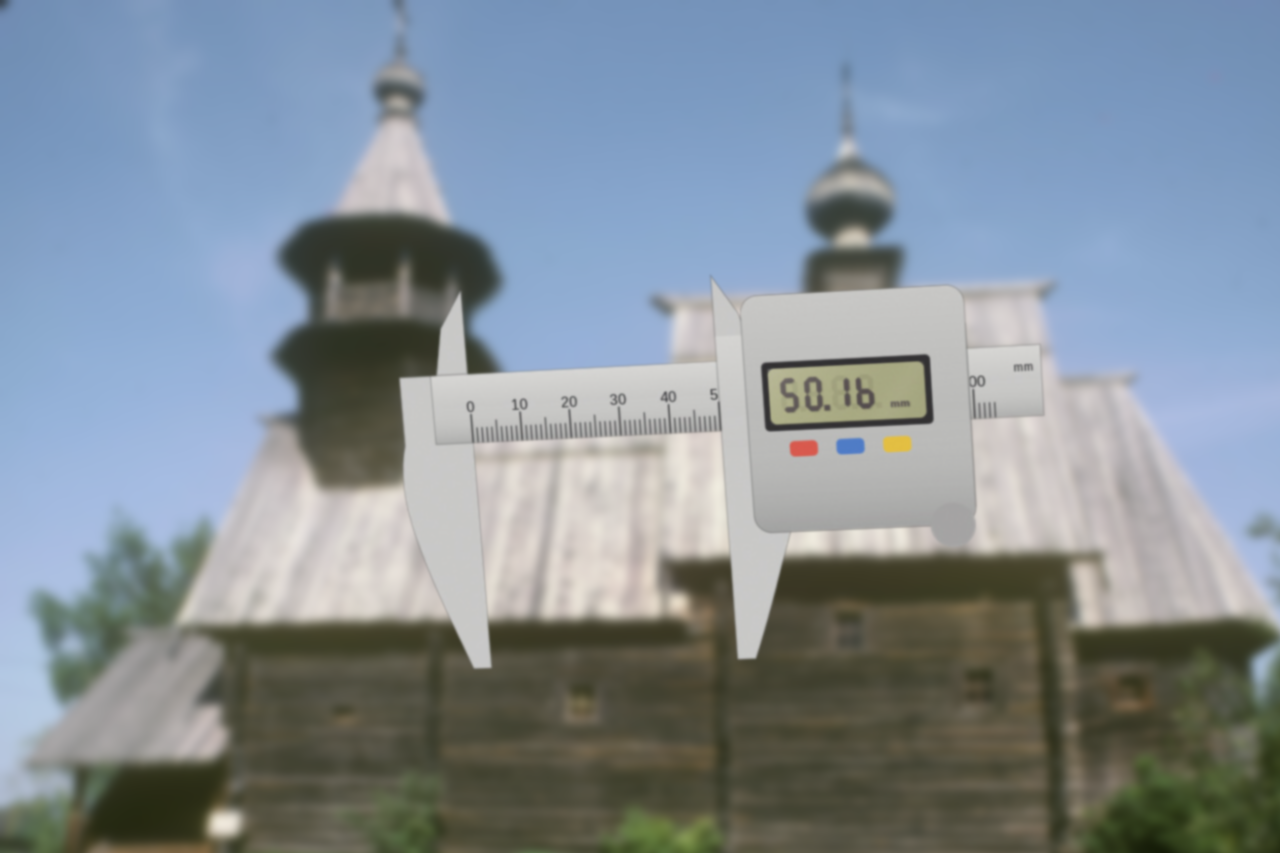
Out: value=50.16 unit=mm
